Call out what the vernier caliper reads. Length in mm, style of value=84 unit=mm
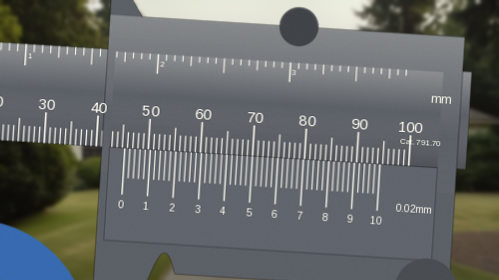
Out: value=45.5 unit=mm
